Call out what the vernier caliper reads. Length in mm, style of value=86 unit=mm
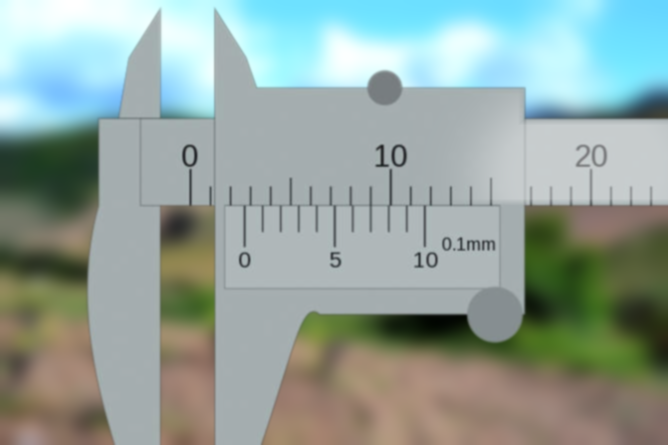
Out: value=2.7 unit=mm
